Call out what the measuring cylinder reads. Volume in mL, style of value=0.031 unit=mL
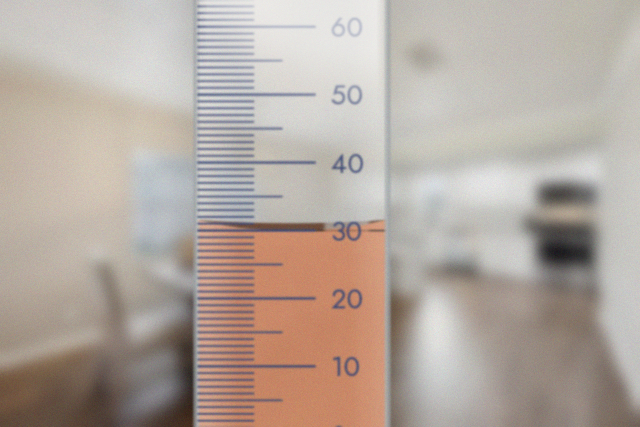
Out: value=30 unit=mL
